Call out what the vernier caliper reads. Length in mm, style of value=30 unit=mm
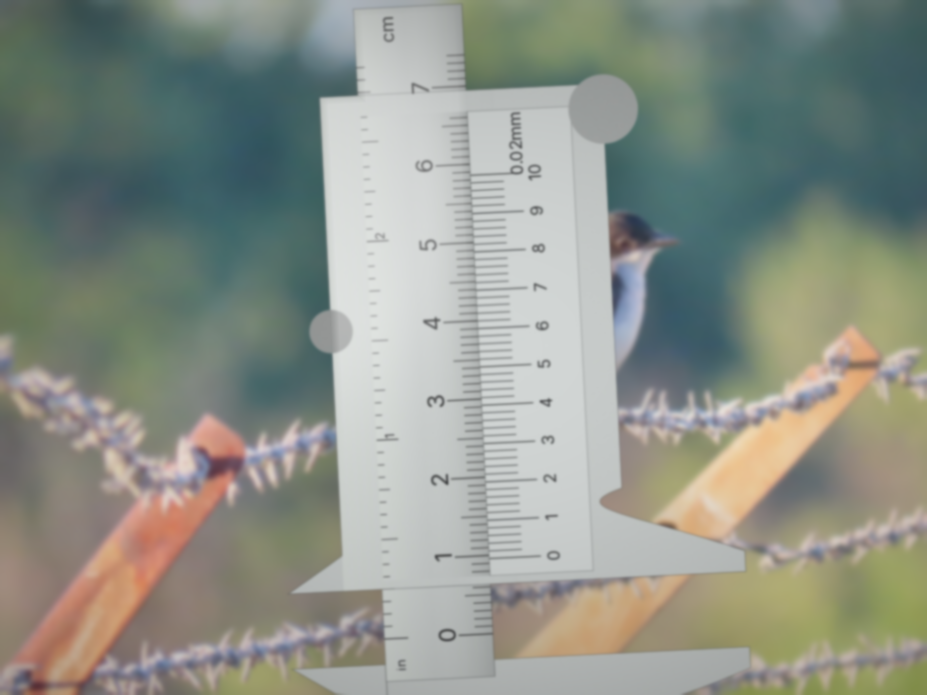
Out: value=9.6 unit=mm
